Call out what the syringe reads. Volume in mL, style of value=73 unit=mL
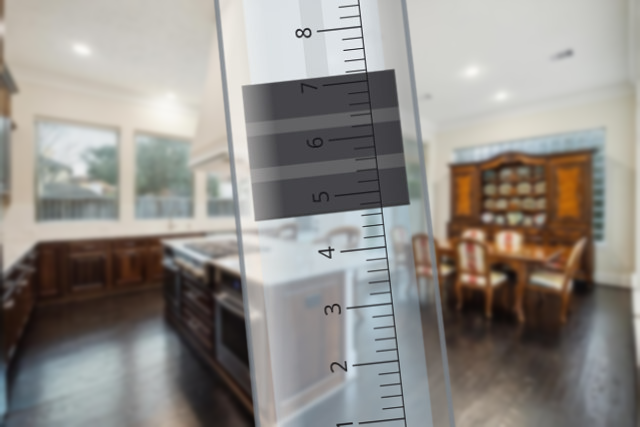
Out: value=4.7 unit=mL
